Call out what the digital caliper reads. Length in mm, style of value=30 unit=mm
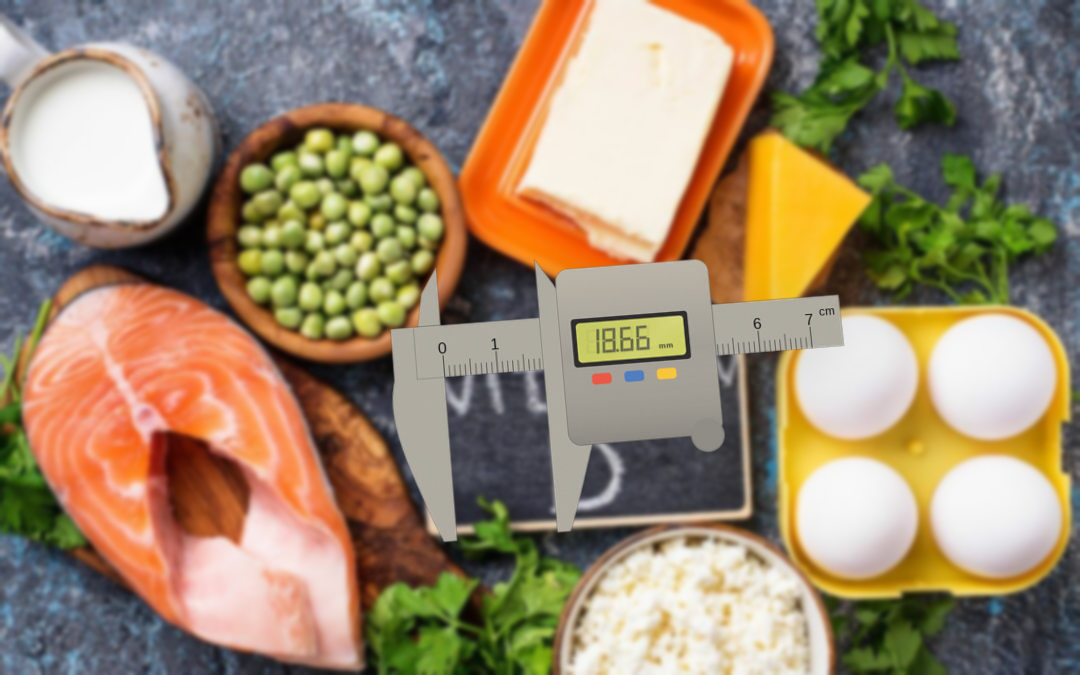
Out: value=18.66 unit=mm
